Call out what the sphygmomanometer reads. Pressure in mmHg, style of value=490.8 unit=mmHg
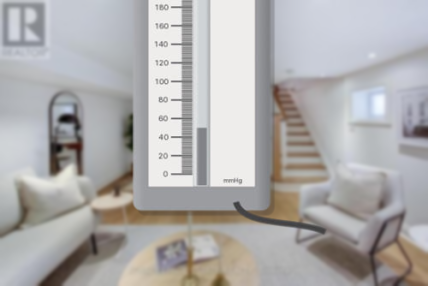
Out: value=50 unit=mmHg
